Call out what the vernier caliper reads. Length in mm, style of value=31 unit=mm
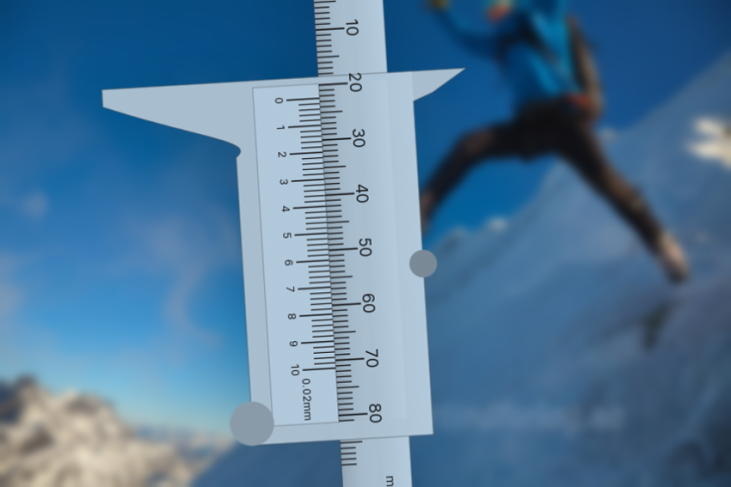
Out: value=22.4 unit=mm
